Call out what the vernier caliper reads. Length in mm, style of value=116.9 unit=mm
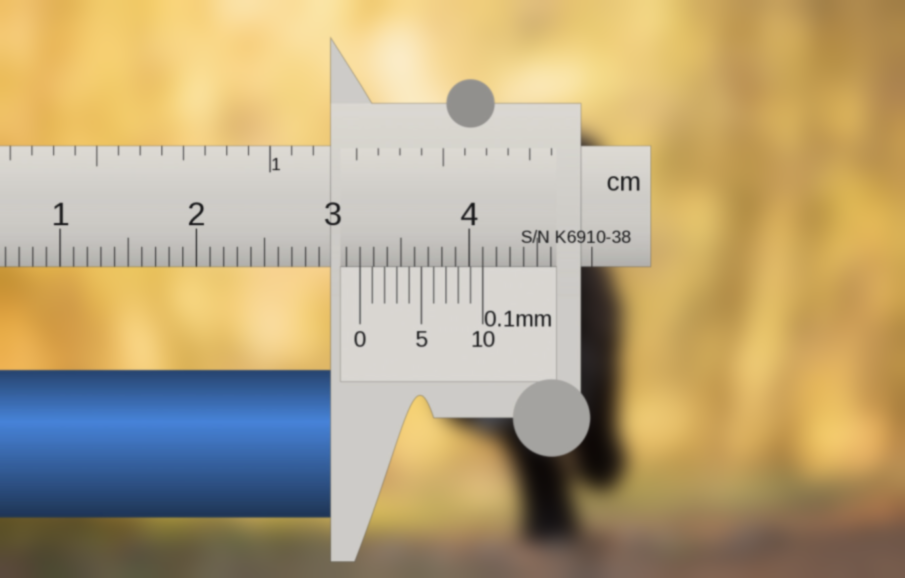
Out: value=32.0 unit=mm
